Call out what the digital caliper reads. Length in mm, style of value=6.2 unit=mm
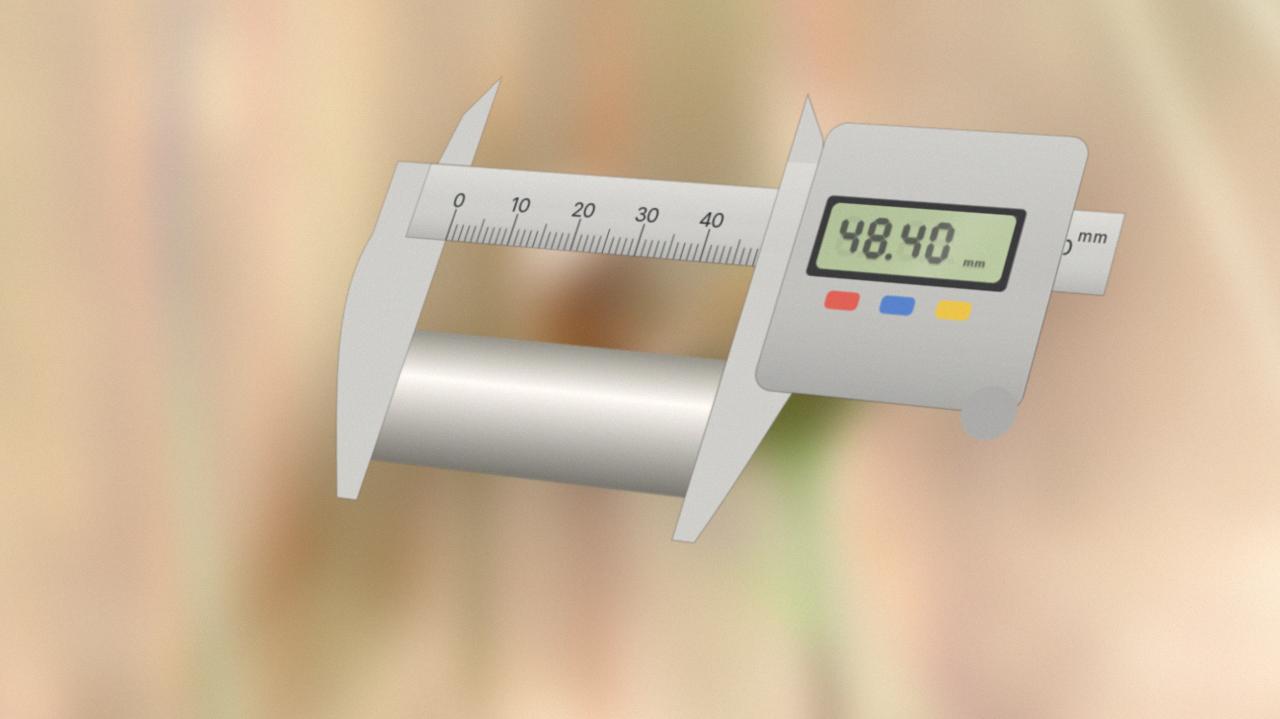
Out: value=48.40 unit=mm
